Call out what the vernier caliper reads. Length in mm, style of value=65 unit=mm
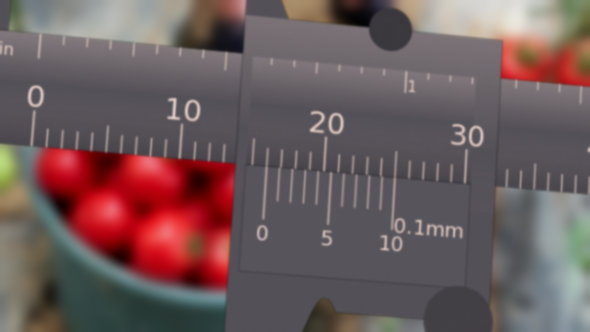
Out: value=16.0 unit=mm
